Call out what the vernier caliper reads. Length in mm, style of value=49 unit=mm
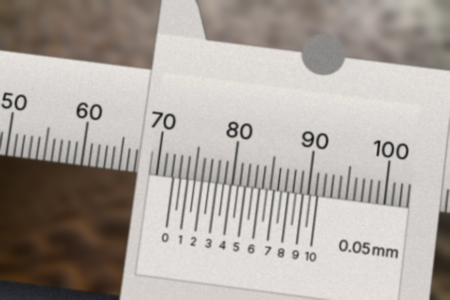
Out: value=72.2 unit=mm
